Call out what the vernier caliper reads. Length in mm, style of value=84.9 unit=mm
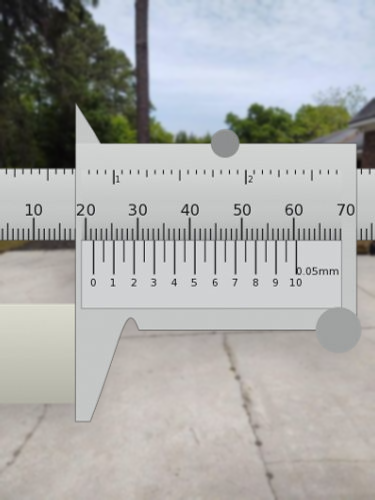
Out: value=21.5 unit=mm
